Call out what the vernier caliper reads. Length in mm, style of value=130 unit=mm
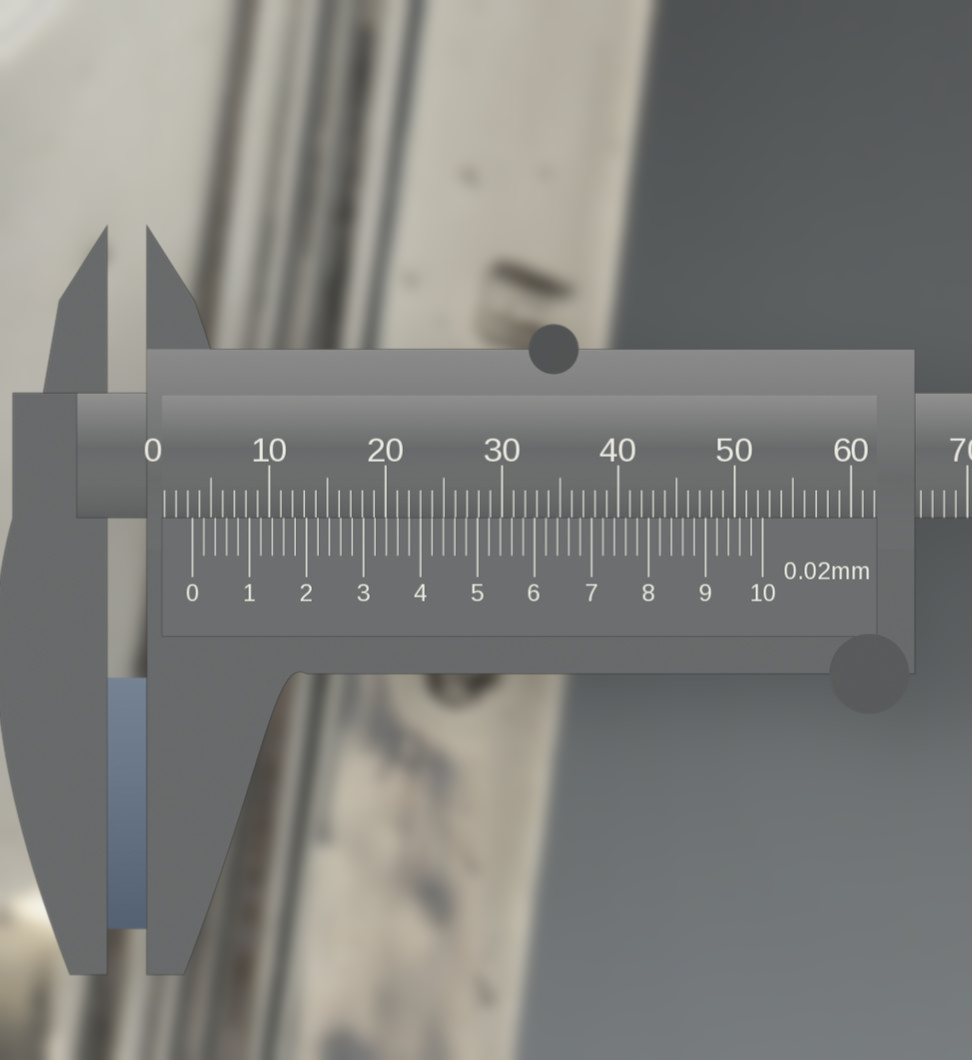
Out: value=3.4 unit=mm
